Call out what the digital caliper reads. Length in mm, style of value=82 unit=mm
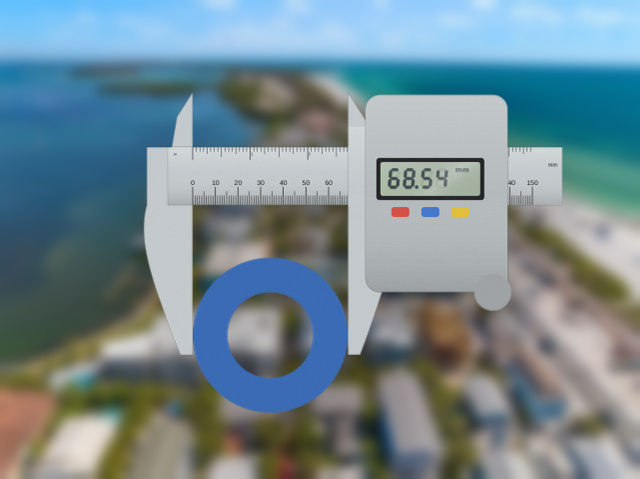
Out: value=68.54 unit=mm
